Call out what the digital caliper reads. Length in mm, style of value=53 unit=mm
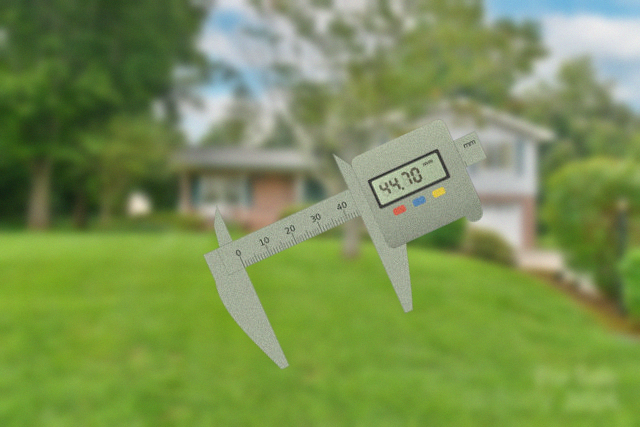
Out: value=44.70 unit=mm
